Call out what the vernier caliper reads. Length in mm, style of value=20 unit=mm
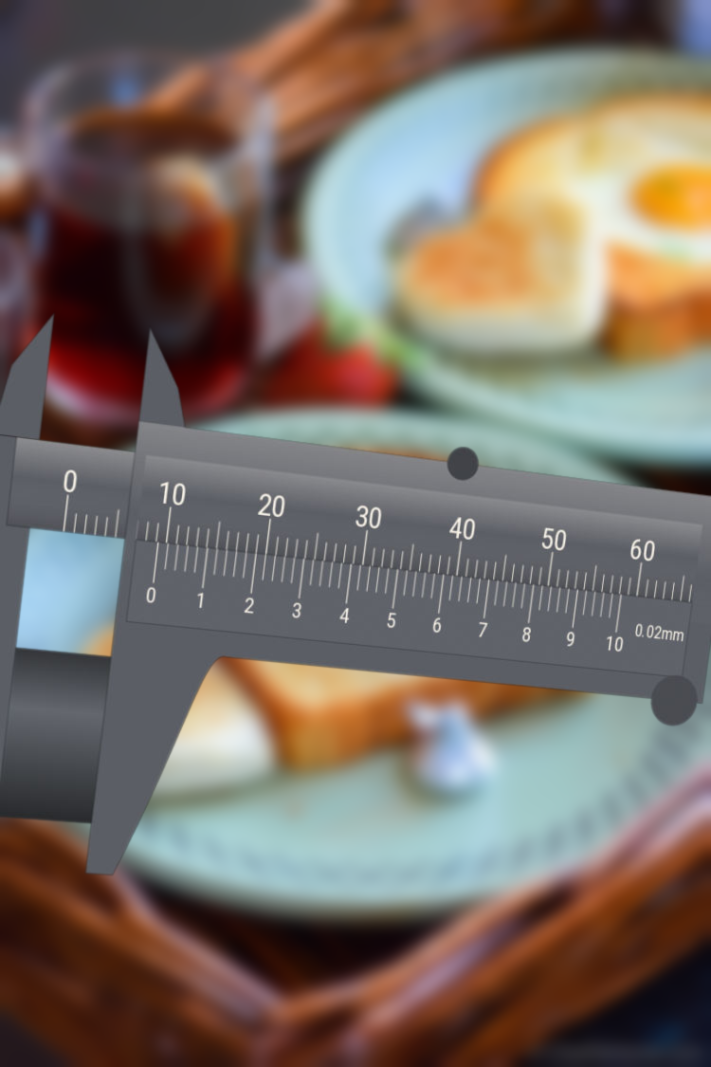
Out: value=9.2 unit=mm
